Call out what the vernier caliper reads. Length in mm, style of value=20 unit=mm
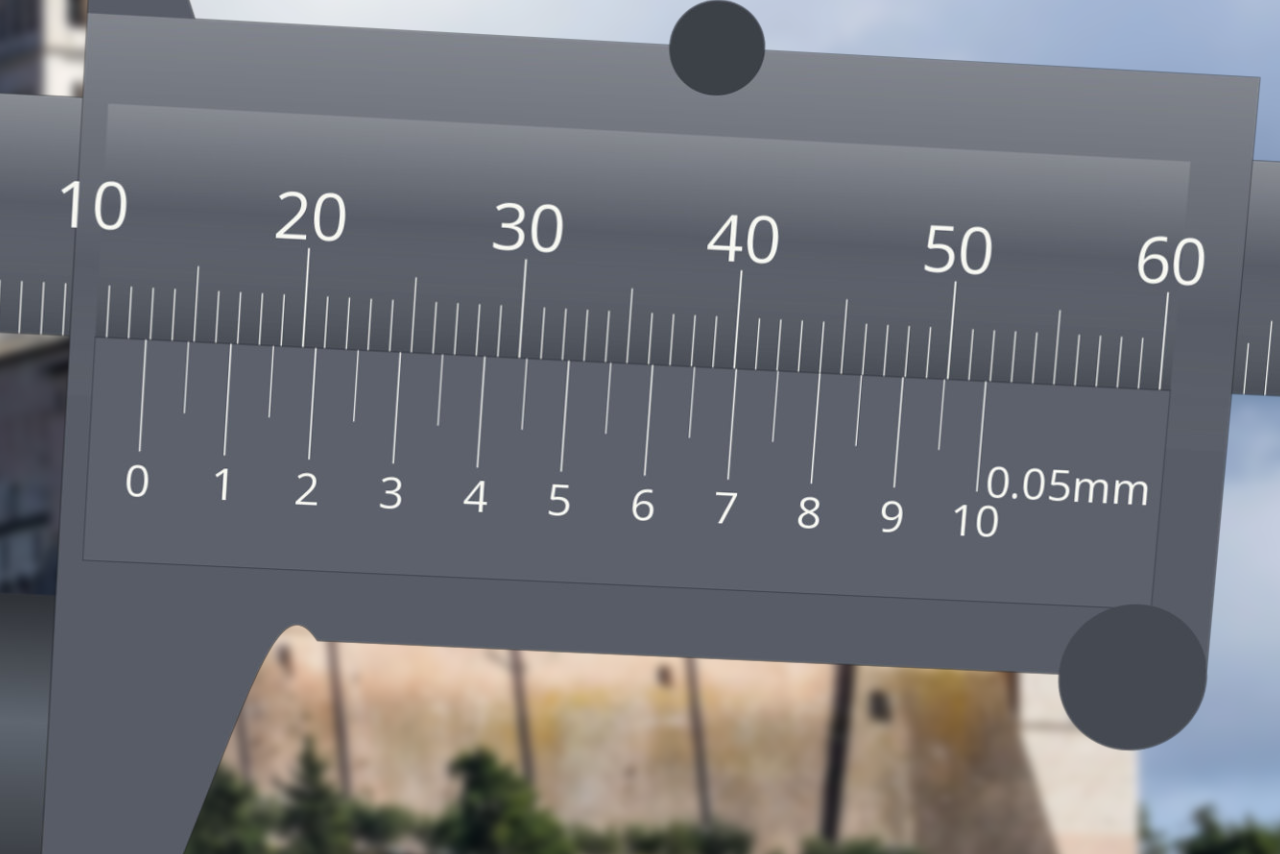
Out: value=12.8 unit=mm
